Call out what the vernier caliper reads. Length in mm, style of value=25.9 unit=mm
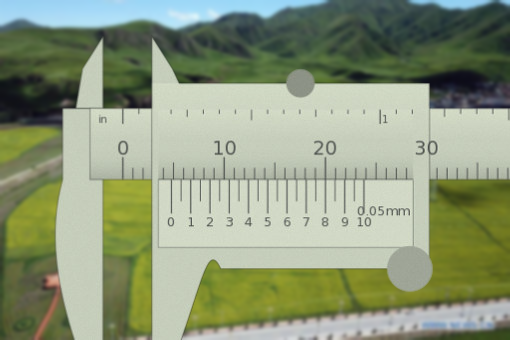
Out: value=4.8 unit=mm
